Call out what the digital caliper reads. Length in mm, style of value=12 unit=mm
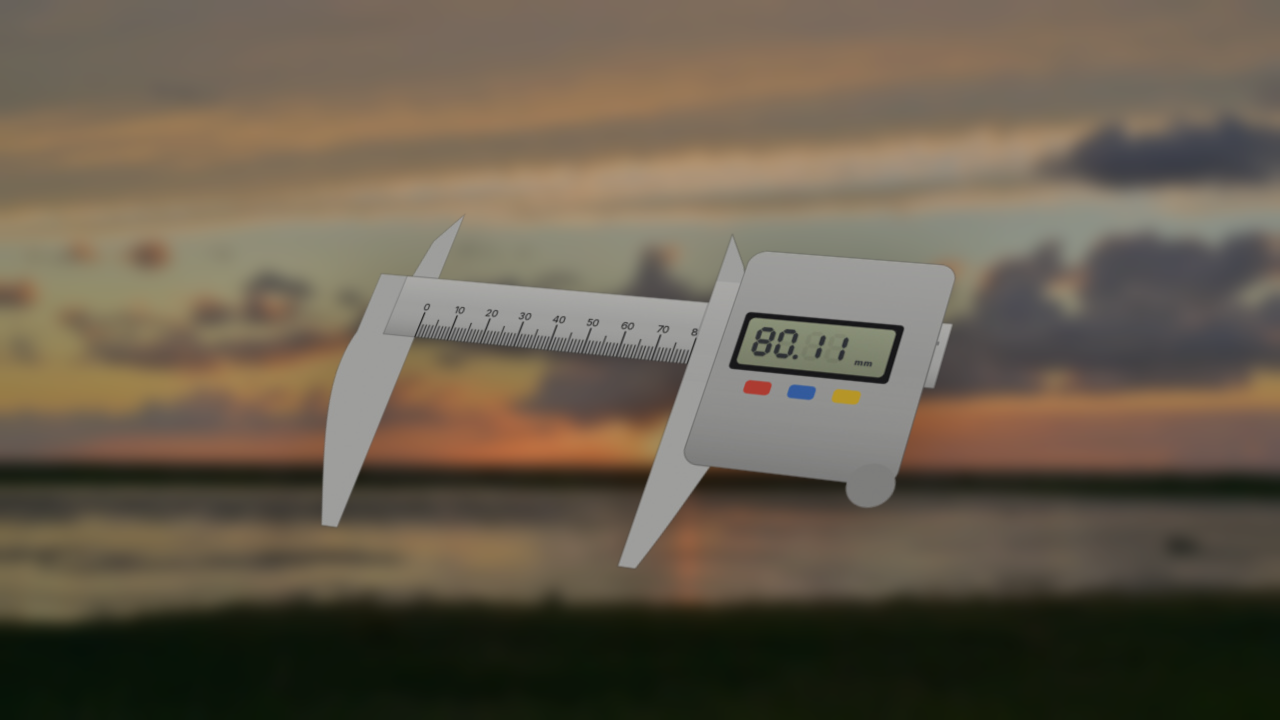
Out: value=80.11 unit=mm
